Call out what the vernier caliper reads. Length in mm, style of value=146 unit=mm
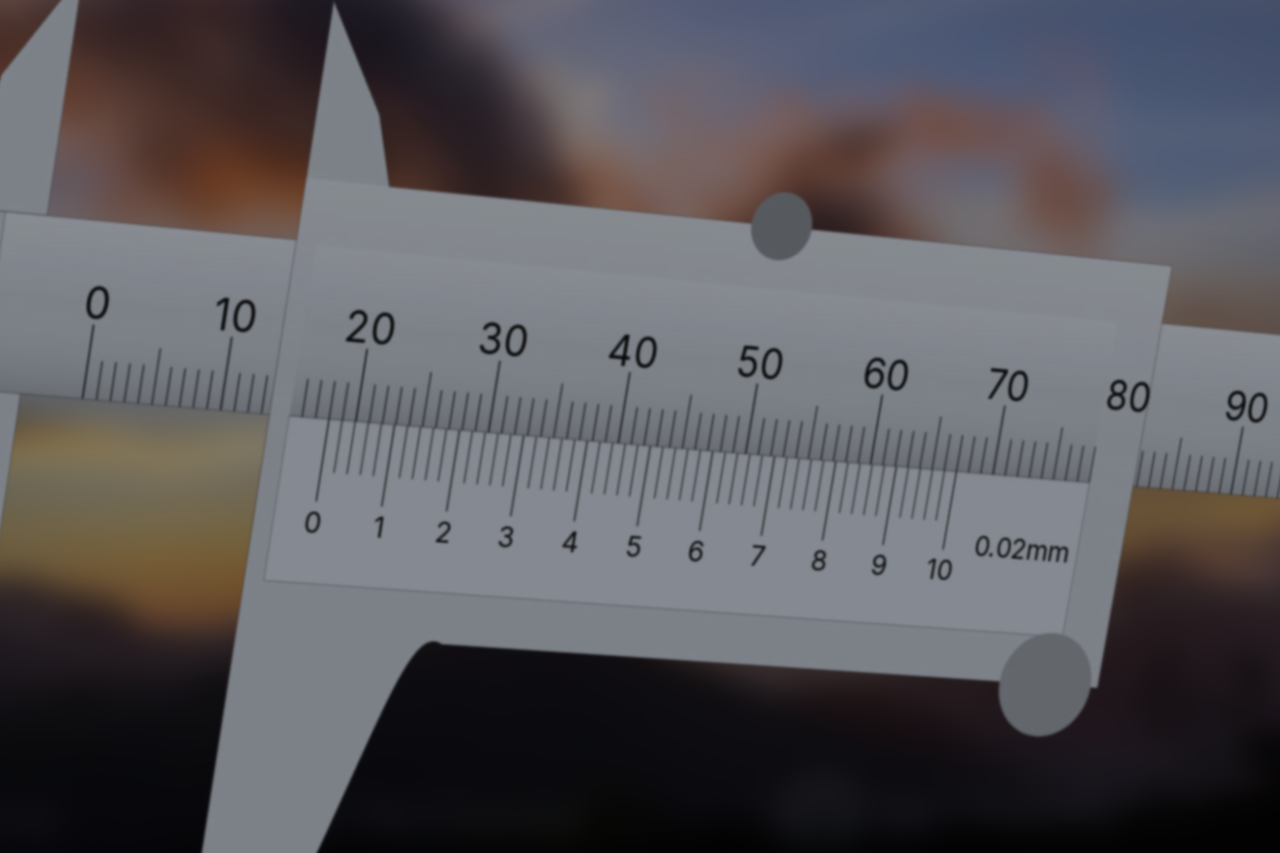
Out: value=18.0 unit=mm
